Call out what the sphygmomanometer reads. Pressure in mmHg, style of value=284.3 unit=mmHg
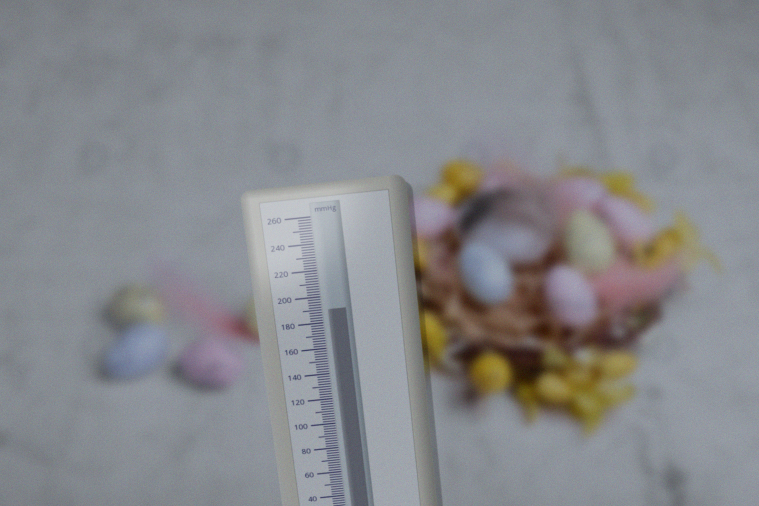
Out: value=190 unit=mmHg
